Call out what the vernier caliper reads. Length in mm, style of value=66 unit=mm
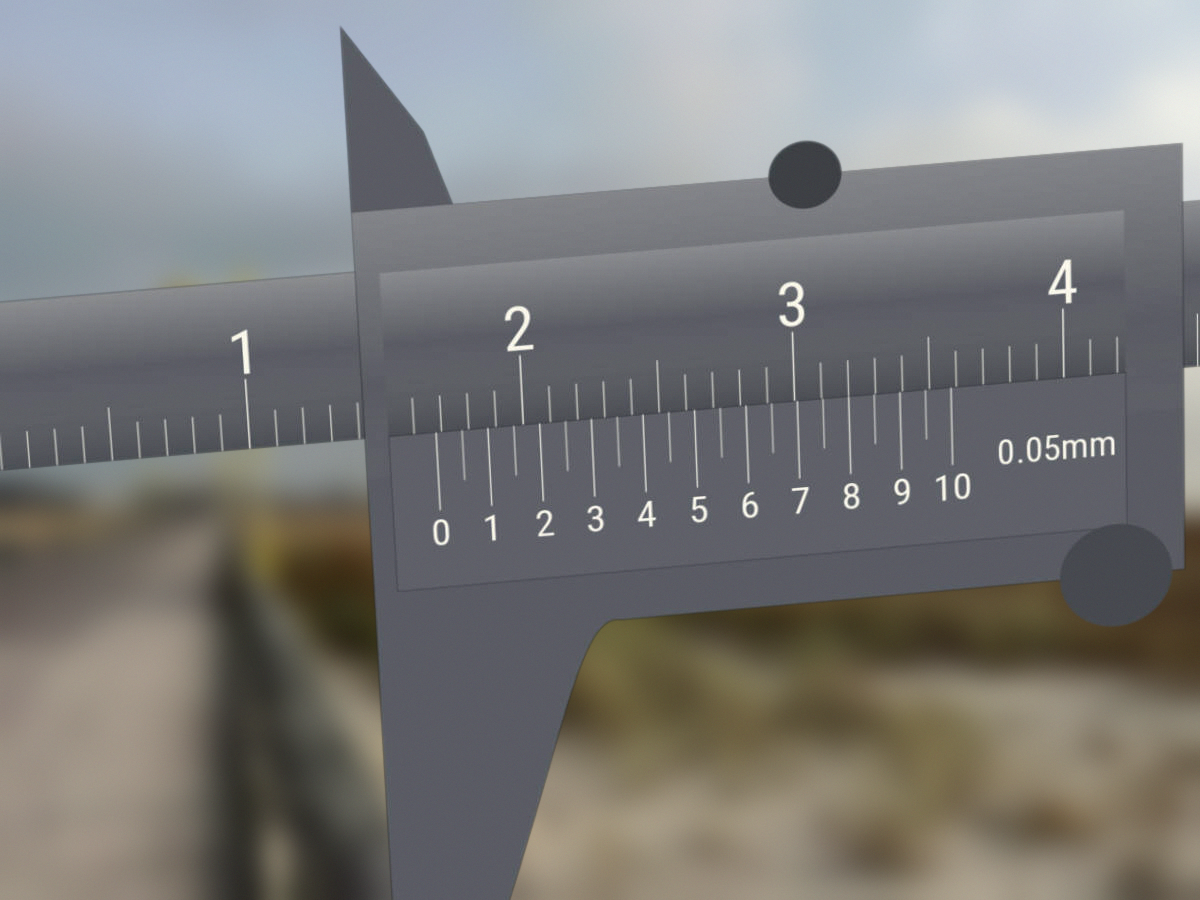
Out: value=16.80 unit=mm
